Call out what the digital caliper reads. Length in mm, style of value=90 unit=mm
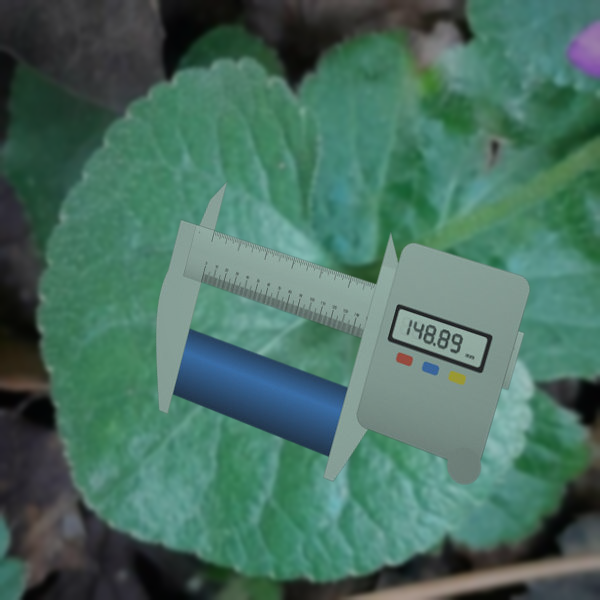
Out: value=148.89 unit=mm
